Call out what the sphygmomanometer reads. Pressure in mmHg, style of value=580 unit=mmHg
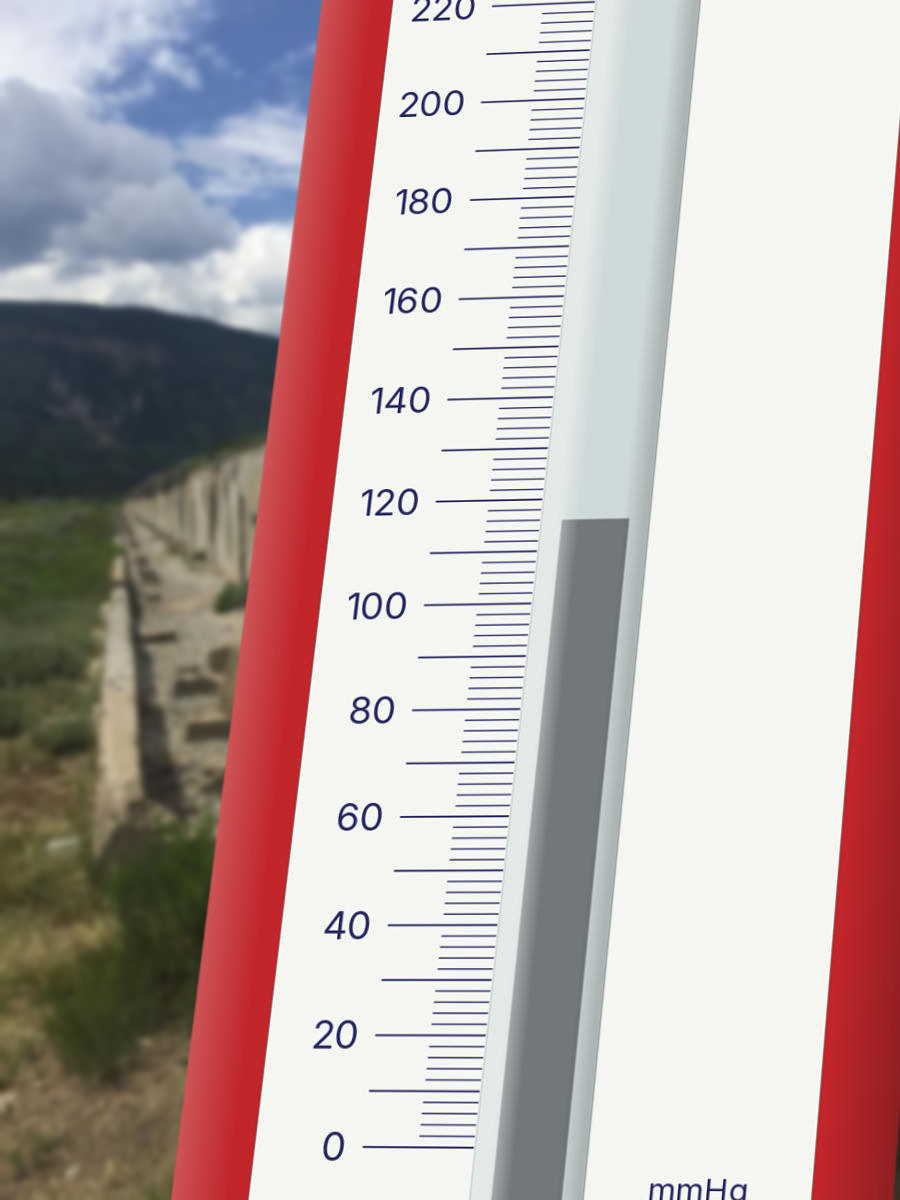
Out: value=116 unit=mmHg
